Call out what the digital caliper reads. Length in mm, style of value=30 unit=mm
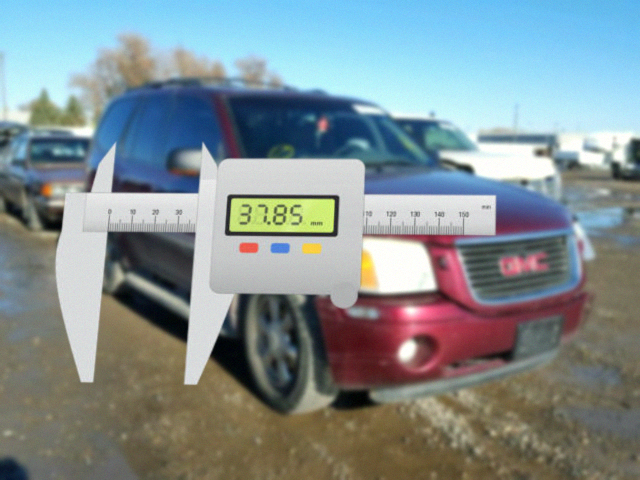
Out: value=37.85 unit=mm
